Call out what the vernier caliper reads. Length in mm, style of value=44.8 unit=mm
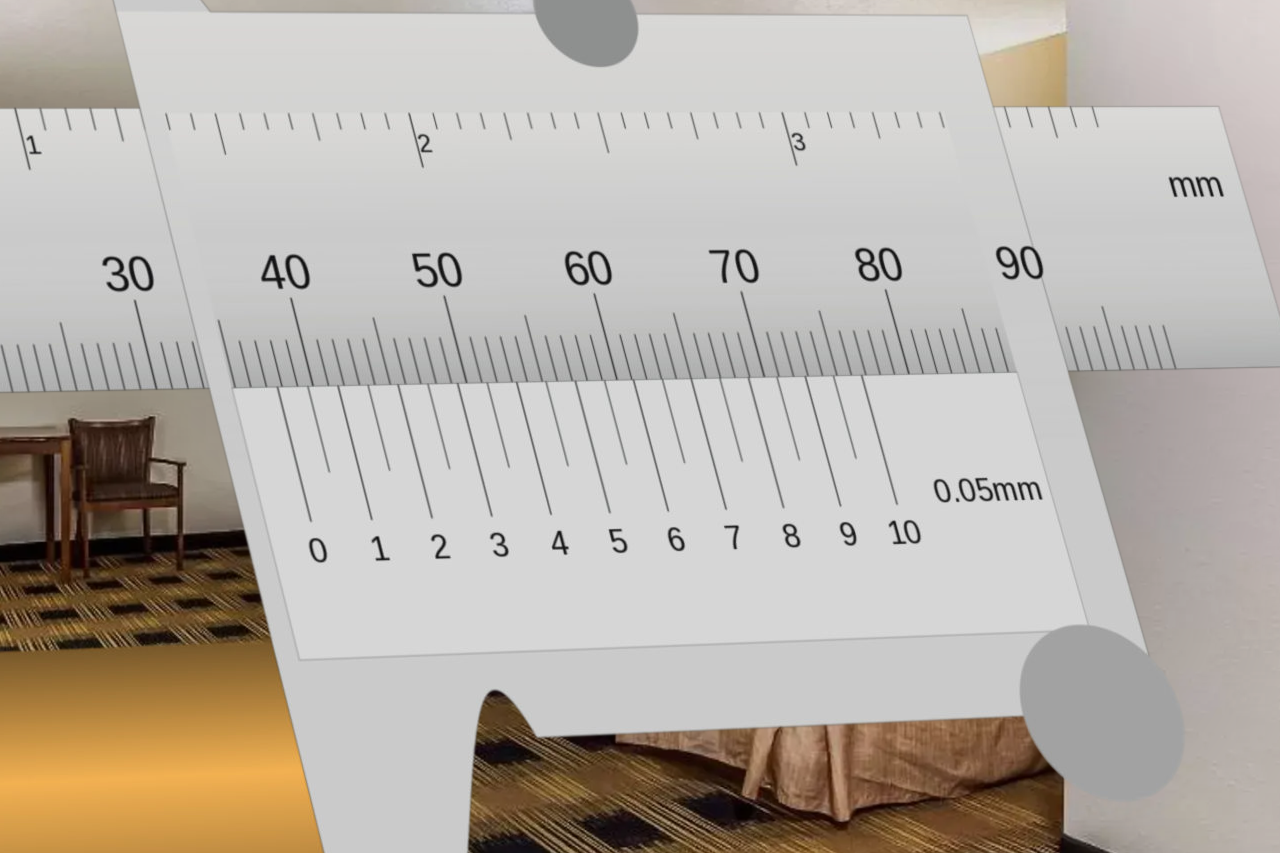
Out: value=37.7 unit=mm
